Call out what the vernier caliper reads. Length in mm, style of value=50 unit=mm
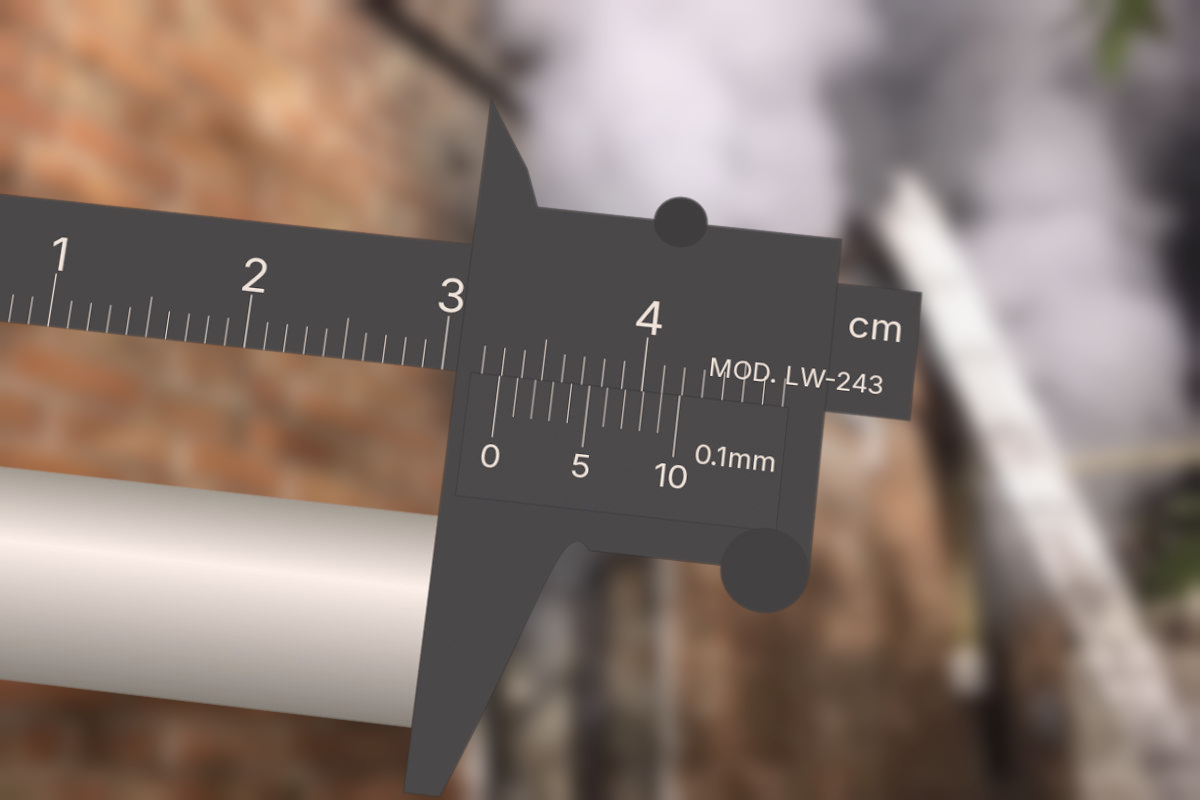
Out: value=32.9 unit=mm
